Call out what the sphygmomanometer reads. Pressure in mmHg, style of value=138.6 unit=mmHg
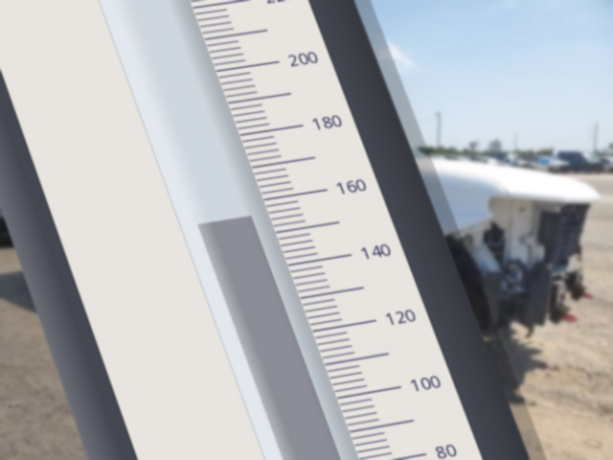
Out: value=156 unit=mmHg
